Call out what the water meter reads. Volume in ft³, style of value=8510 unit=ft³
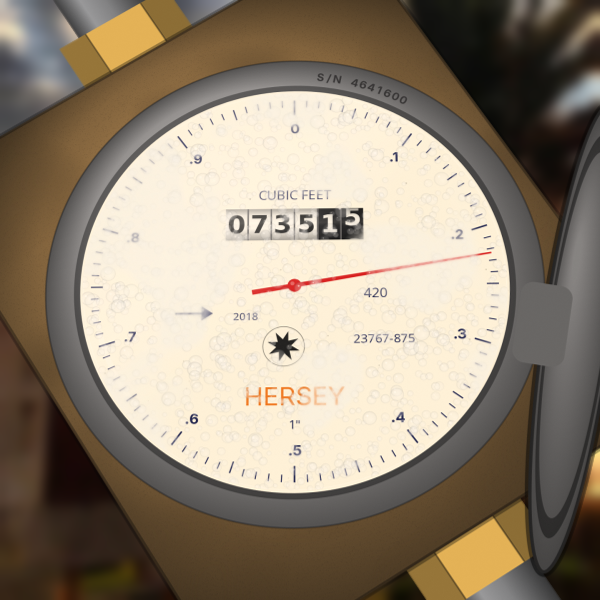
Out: value=73515.22 unit=ft³
